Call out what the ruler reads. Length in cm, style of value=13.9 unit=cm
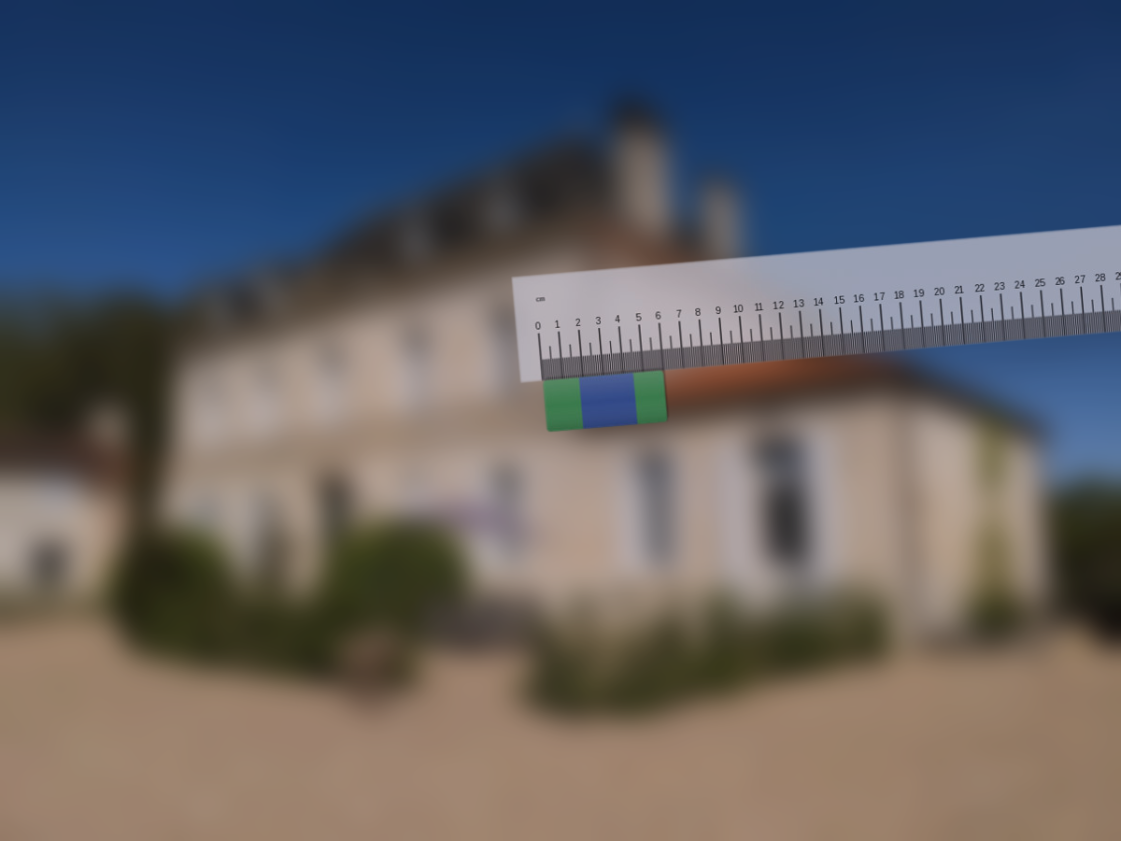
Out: value=6 unit=cm
